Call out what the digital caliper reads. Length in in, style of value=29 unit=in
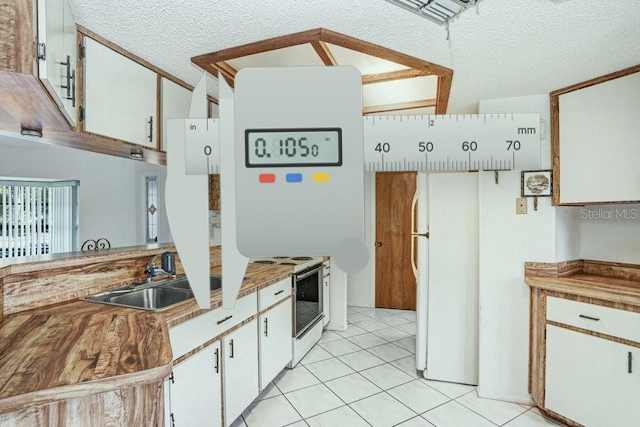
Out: value=0.1050 unit=in
